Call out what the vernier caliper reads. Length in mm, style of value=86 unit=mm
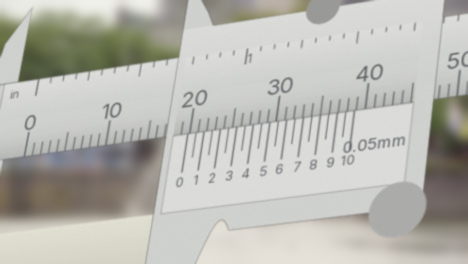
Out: value=19.8 unit=mm
